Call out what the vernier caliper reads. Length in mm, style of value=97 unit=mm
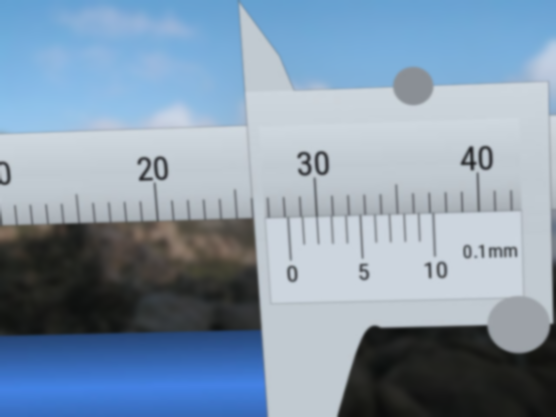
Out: value=28.2 unit=mm
